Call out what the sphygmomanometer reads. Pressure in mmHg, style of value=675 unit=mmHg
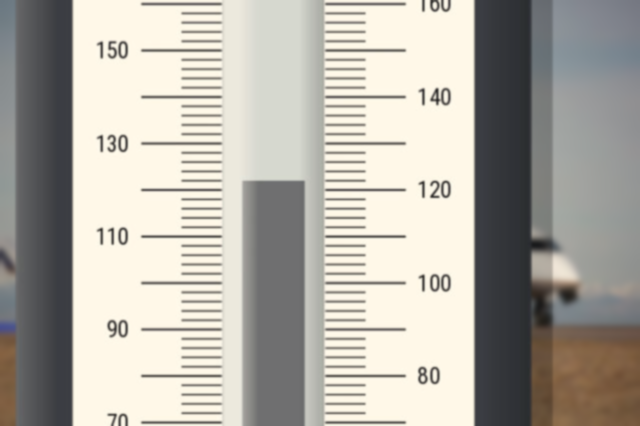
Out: value=122 unit=mmHg
